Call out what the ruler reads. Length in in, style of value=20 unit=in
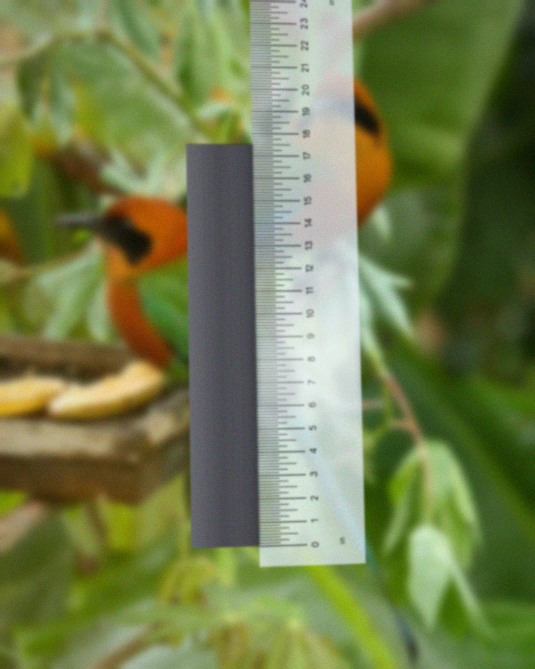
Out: value=17.5 unit=in
